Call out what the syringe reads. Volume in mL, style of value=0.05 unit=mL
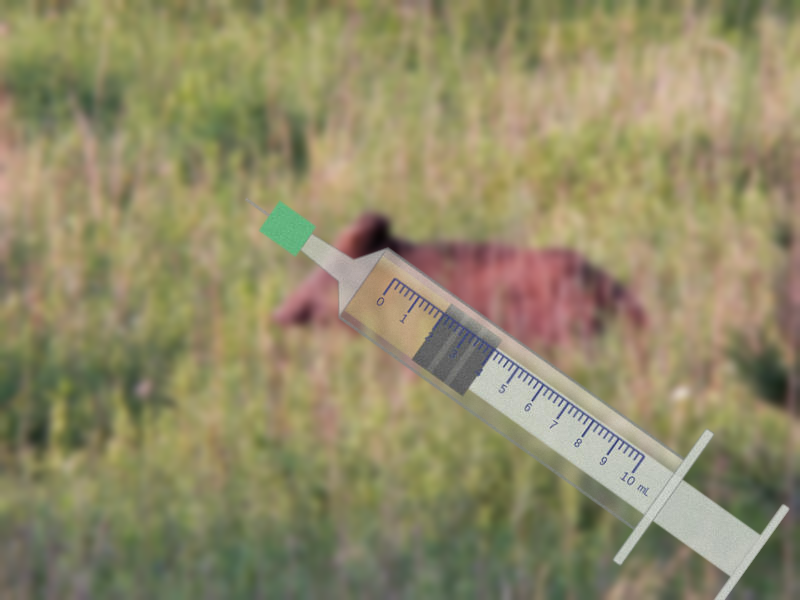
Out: value=2 unit=mL
